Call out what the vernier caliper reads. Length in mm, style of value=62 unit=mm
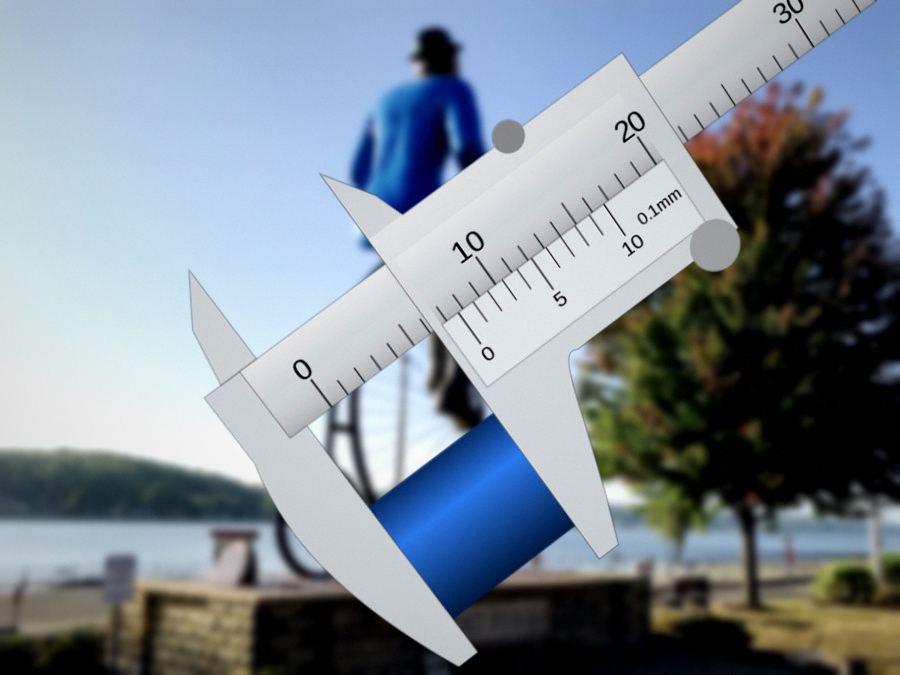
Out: value=7.7 unit=mm
